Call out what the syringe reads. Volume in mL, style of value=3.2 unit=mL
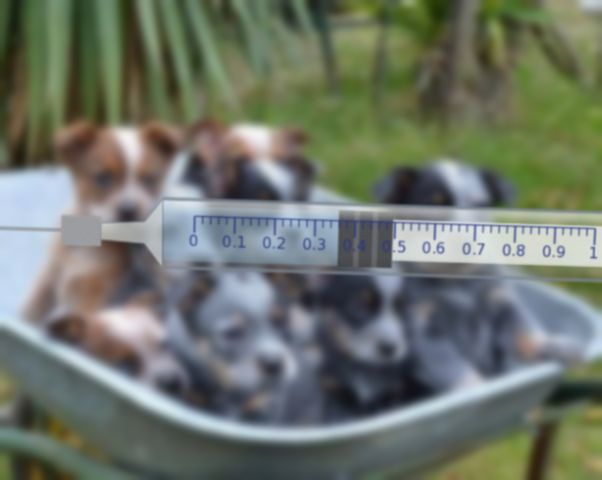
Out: value=0.36 unit=mL
